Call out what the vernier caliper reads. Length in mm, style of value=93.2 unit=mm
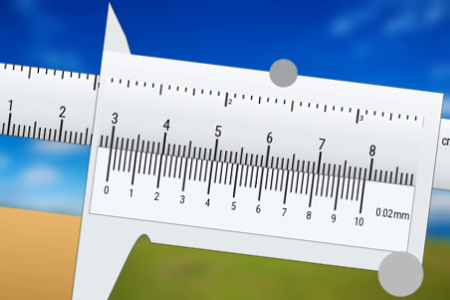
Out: value=30.0 unit=mm
